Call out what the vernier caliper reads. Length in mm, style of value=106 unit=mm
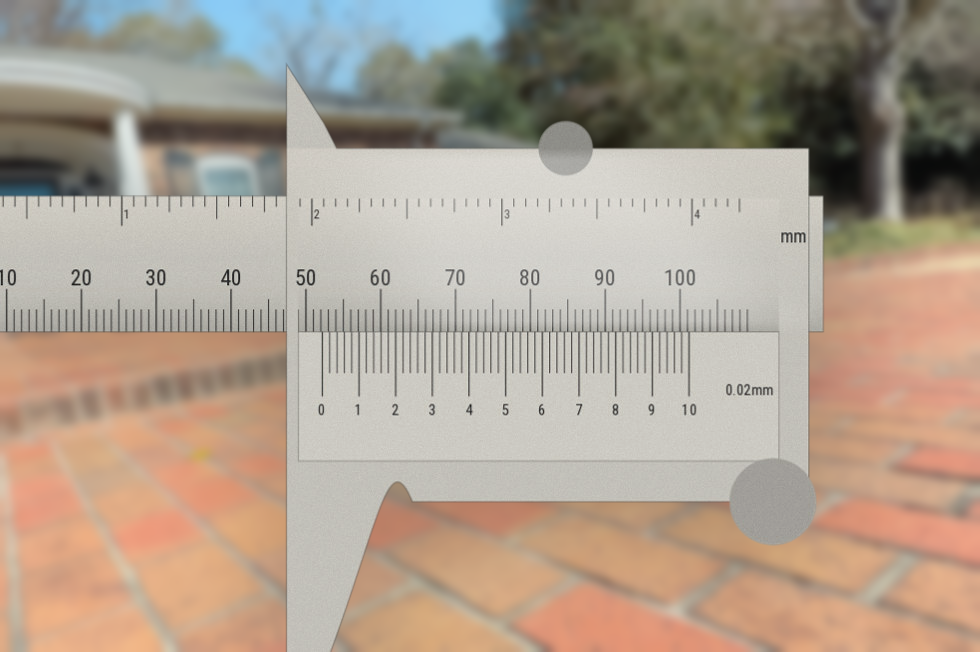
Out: value=52.2 unit=mm
